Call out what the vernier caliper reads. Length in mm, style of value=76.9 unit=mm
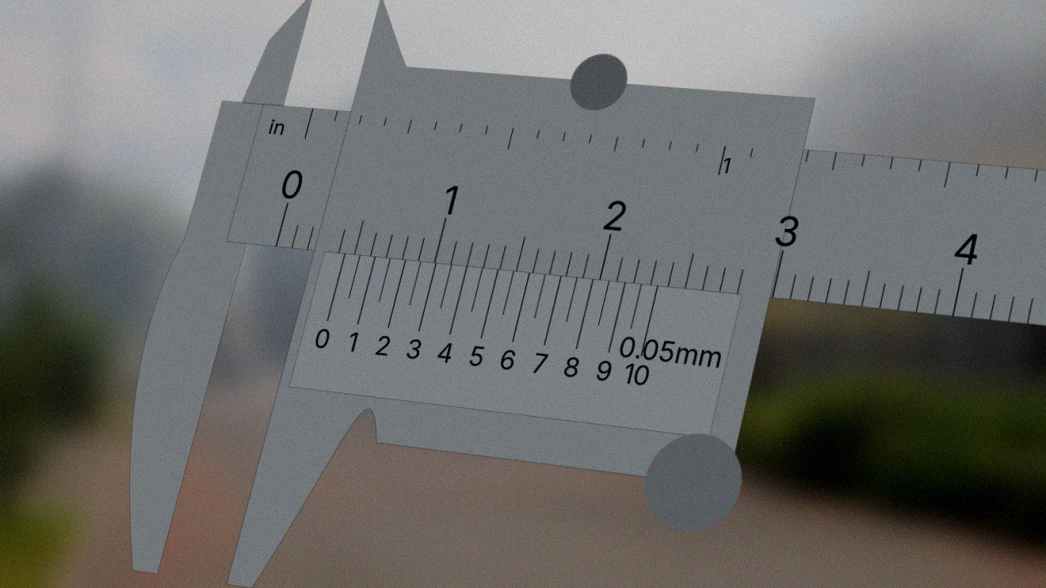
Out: value=4.4 unit=mm
